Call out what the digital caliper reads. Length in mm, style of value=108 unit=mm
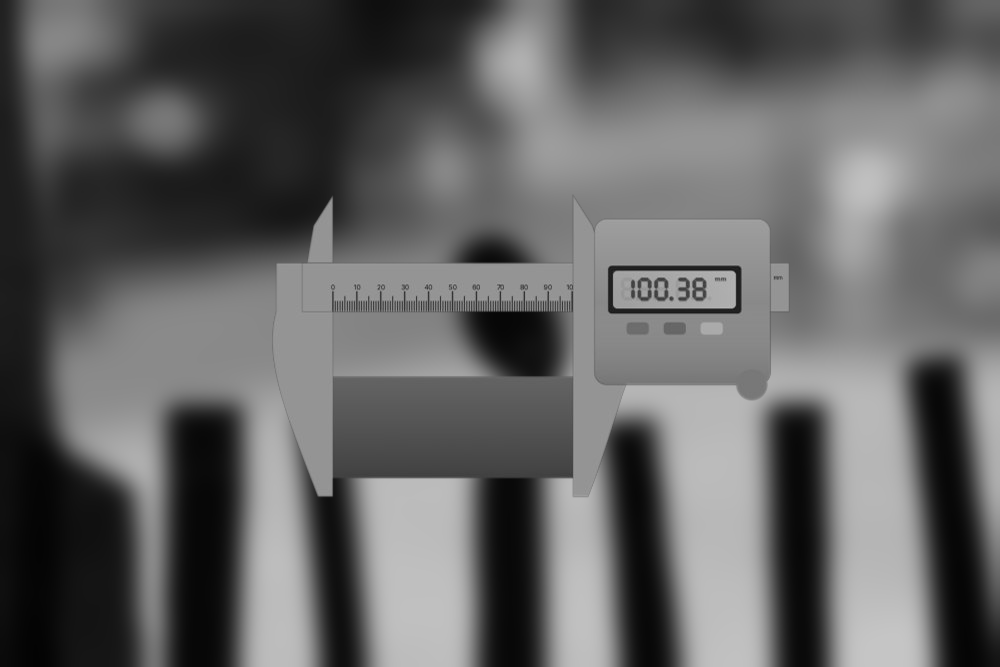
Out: value=100.38 unit=mm
